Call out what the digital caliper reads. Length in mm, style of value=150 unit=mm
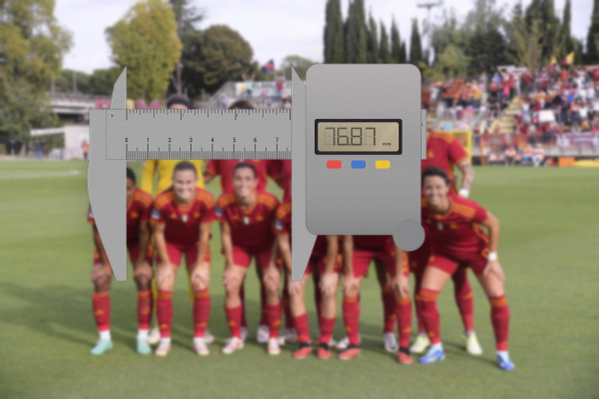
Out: value=76.87 unit=mm
